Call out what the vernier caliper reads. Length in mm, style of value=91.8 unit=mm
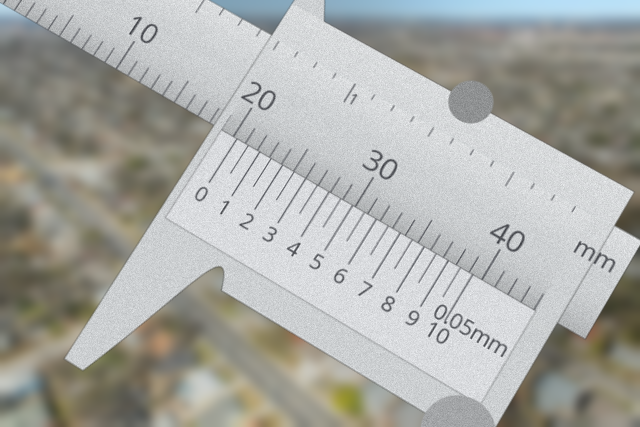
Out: value=20.3 unit=mm
